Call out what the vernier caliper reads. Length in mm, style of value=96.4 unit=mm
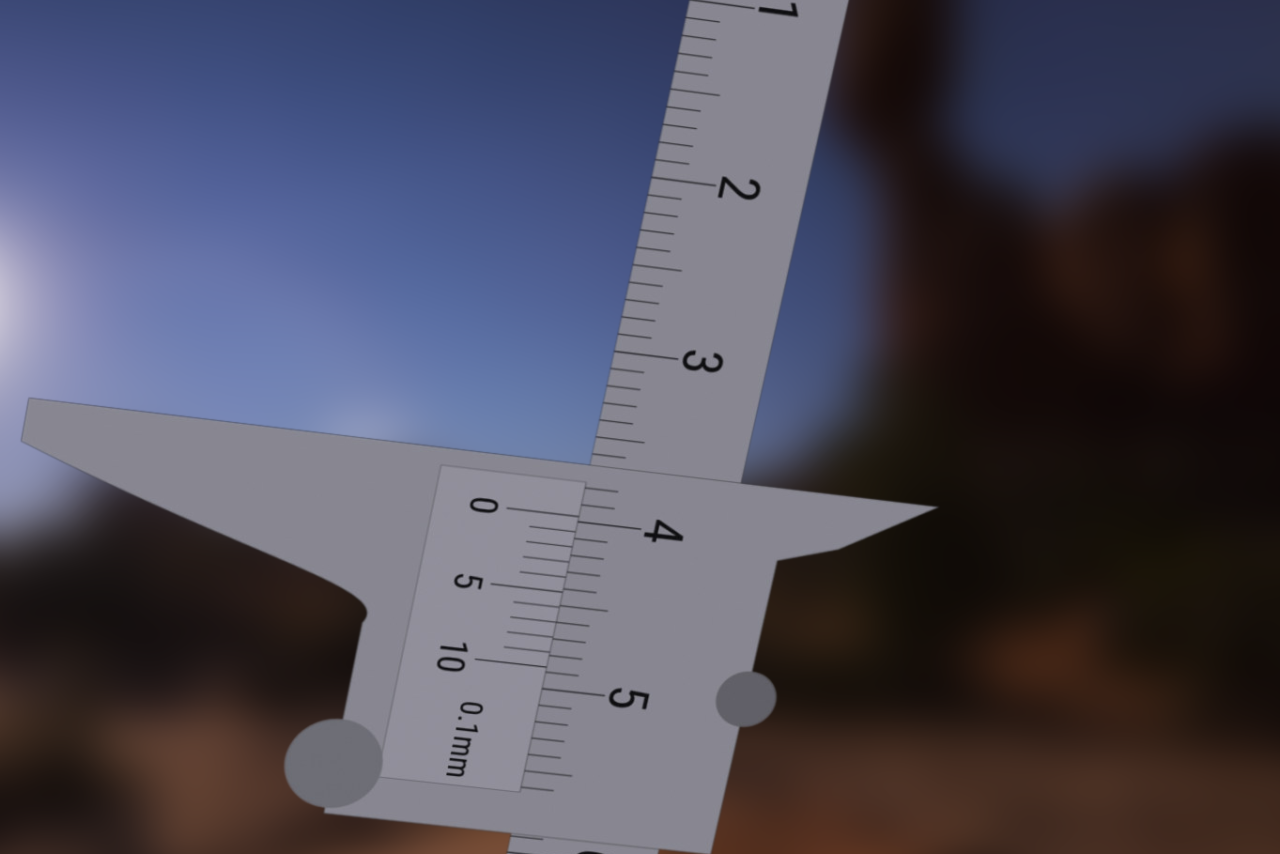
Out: value=39.7 unit=mm
